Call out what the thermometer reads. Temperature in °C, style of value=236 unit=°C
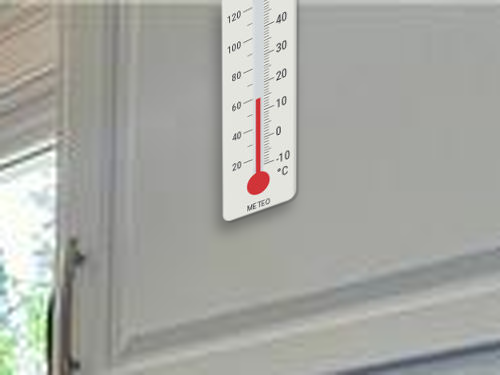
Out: value=15 unit=°C
